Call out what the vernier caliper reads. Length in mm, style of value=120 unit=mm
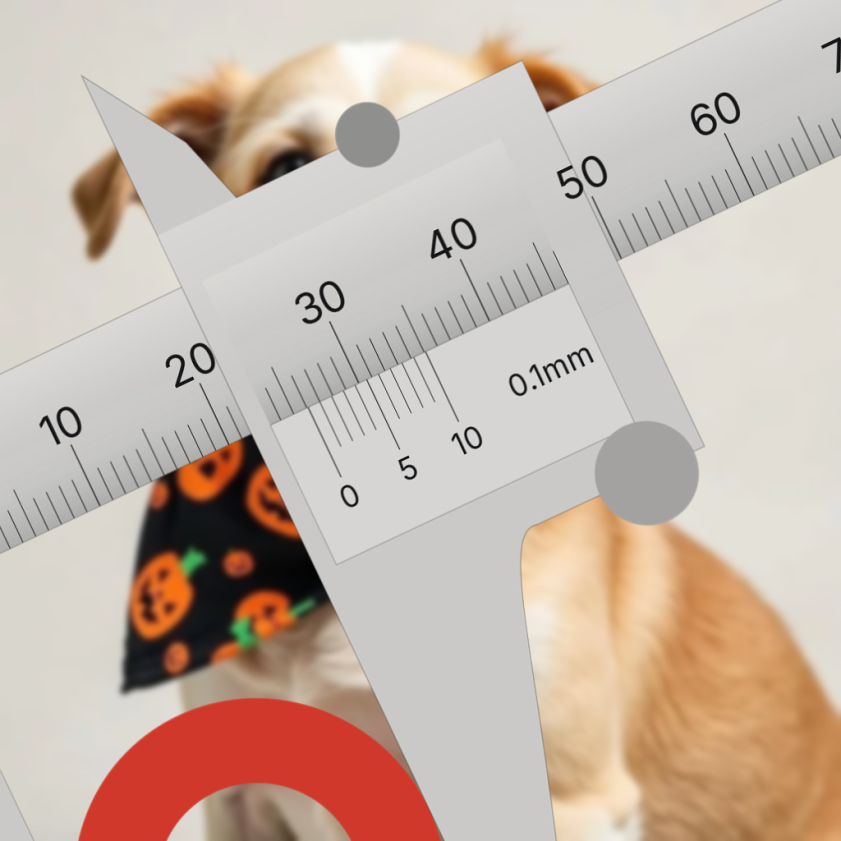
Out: value=26.1 unit=mm
